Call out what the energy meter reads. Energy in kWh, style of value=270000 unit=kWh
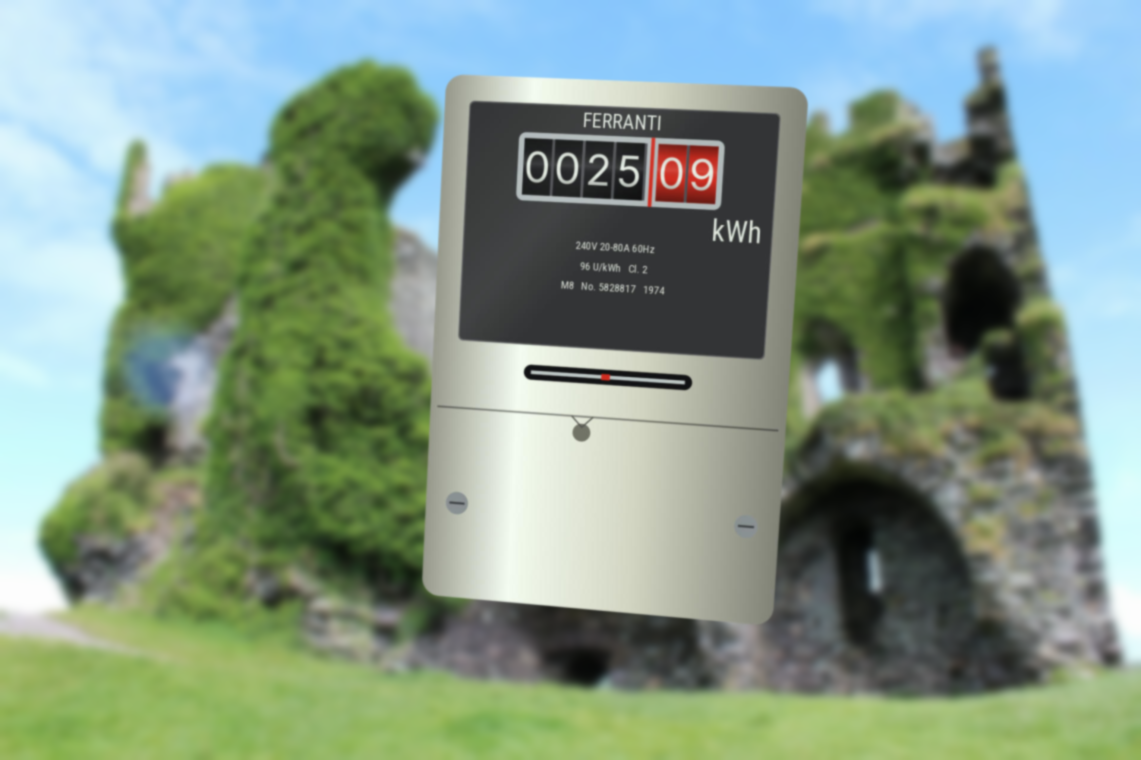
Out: value=25.09 unit=kWh
